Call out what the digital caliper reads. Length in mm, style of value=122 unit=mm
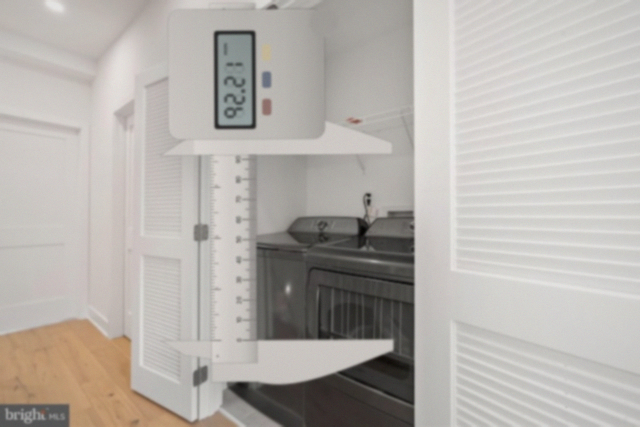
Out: value=92.21 unit=mm
